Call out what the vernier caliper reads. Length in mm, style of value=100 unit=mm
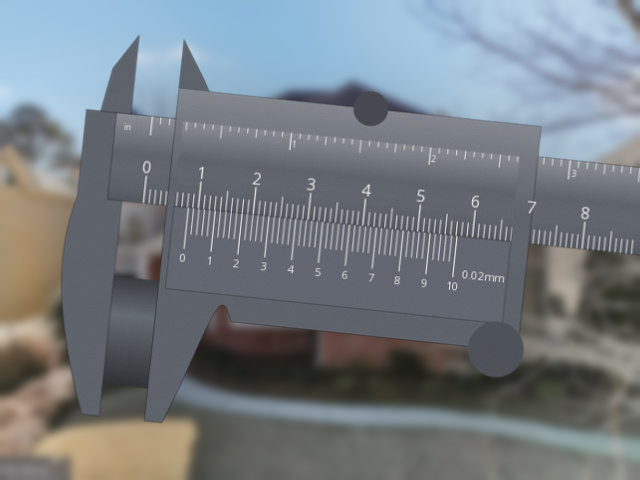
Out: value=8.2 unit=mm
